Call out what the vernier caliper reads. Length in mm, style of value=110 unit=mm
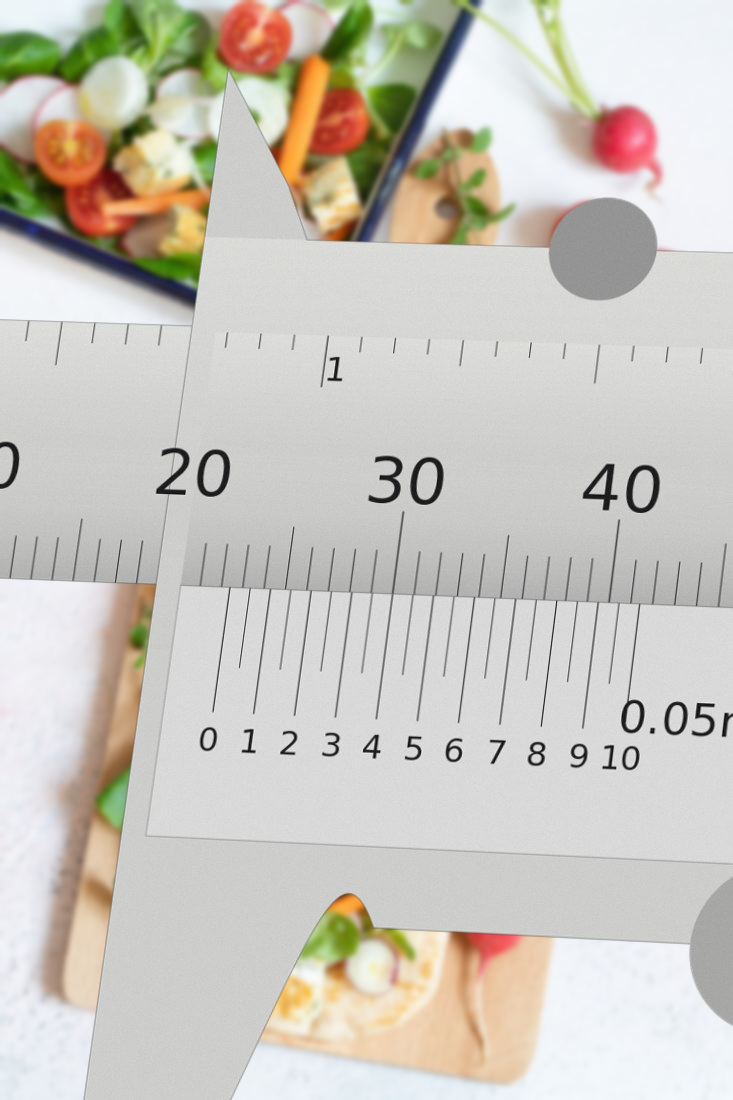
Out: value=22.4 unit=mm
